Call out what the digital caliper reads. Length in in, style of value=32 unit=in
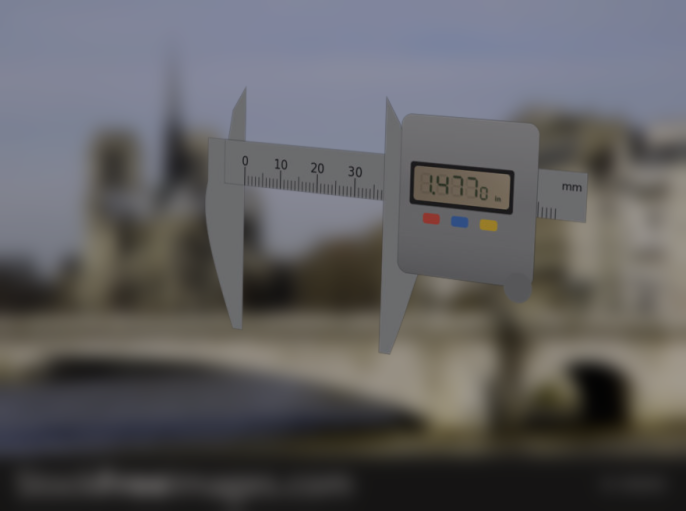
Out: value=1.4770 unit=in
